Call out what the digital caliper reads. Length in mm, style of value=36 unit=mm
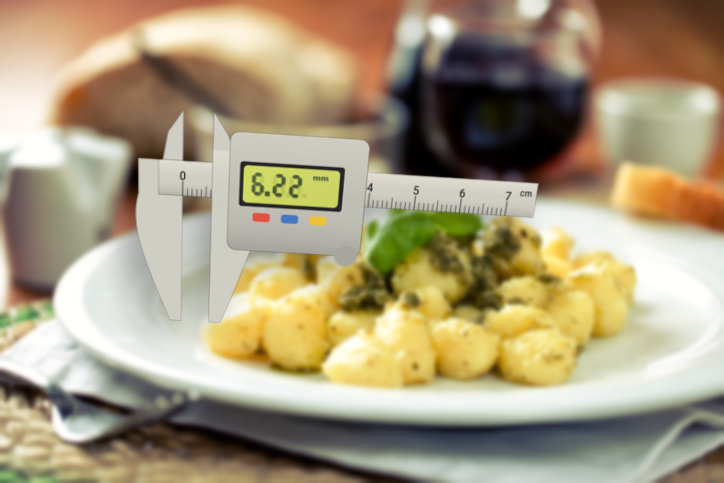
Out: value=6.22 unit=mm
